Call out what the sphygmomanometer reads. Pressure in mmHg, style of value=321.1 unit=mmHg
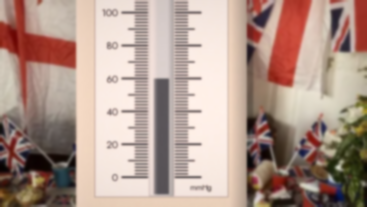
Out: value=60 unit=mmHg
